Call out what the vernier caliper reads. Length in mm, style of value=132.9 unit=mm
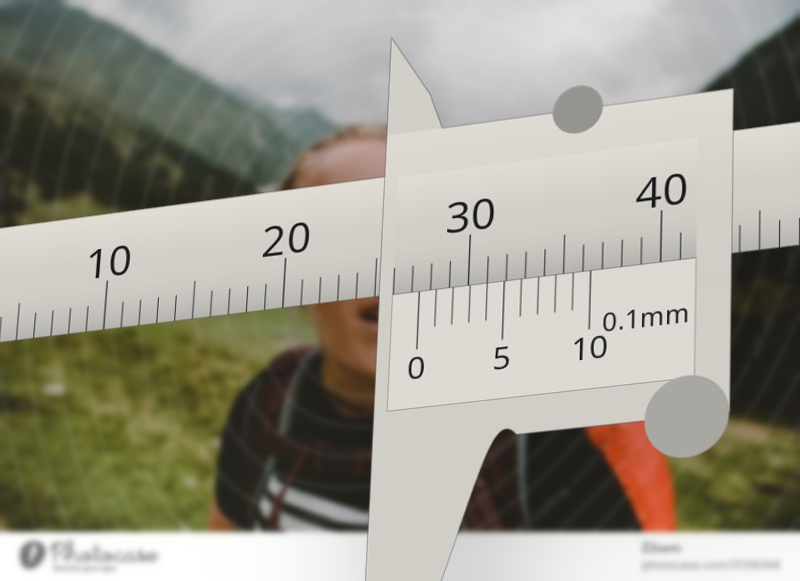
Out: value=27.4 unit=mm
